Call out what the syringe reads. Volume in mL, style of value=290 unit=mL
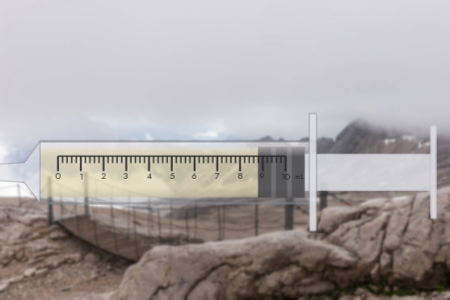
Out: value=8.8 unit=mL
